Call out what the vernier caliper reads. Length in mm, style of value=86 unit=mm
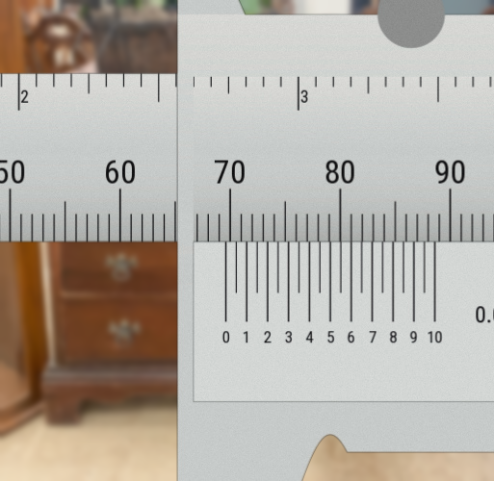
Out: value=69.6 unit=mm
